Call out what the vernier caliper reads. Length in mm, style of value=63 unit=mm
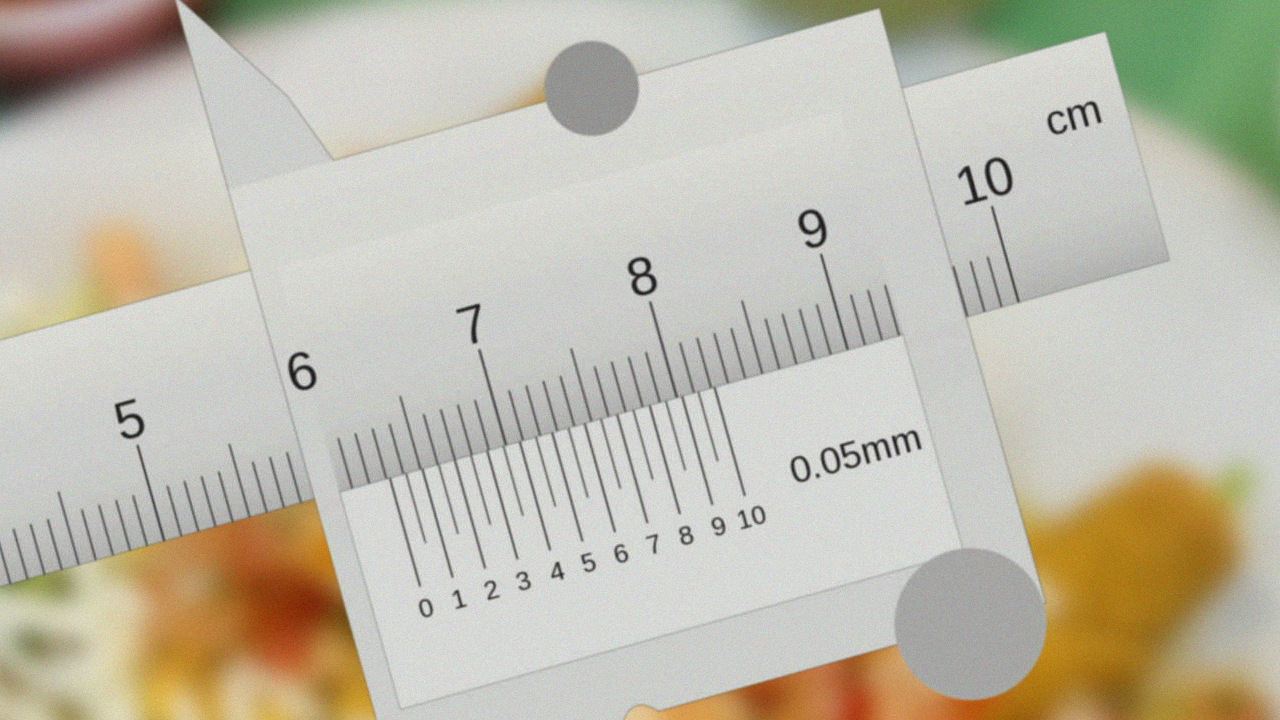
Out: value=63.2 unit=mm
